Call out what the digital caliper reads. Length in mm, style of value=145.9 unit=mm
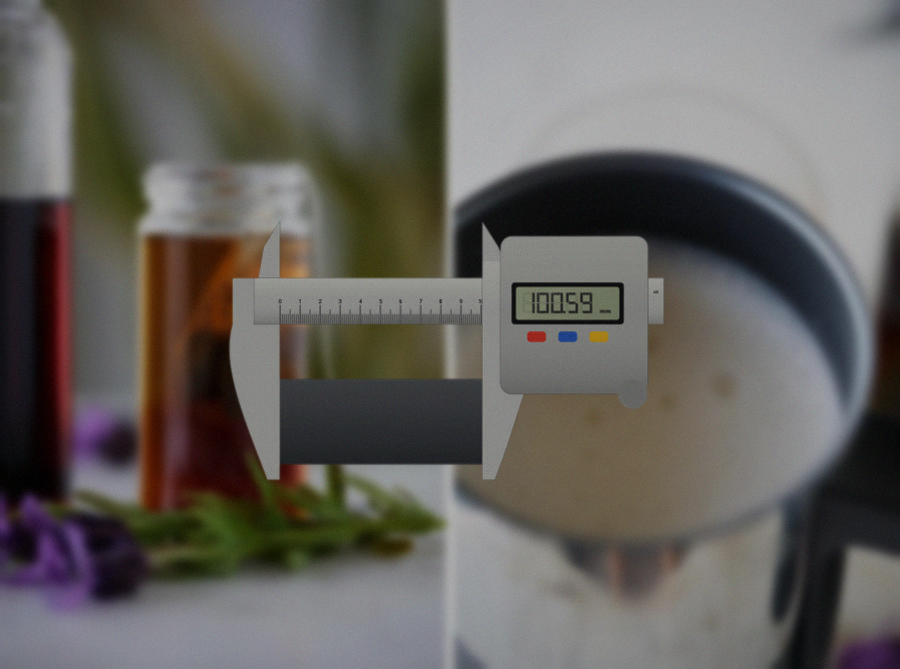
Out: value=100.59 unit=mm
